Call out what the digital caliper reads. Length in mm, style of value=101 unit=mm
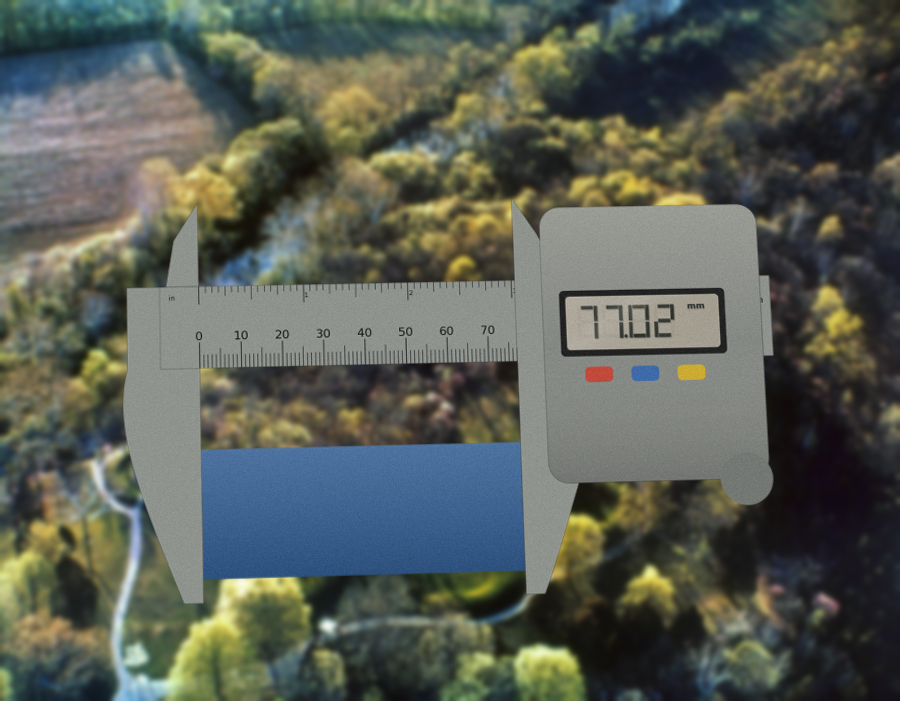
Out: value=77.02 unit=mm
